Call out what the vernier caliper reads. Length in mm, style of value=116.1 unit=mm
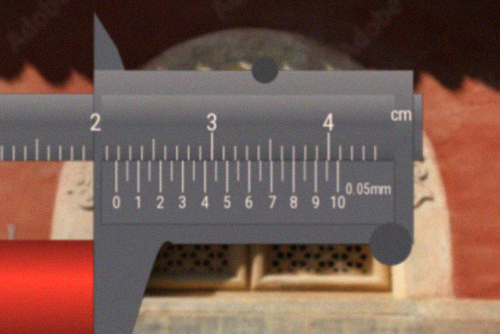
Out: value=21.8 unit=mm
